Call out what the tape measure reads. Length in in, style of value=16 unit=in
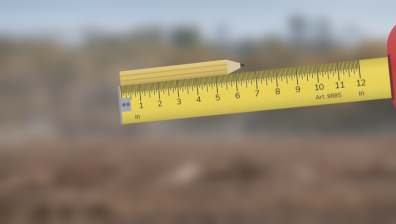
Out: value=6.5 unit=in
